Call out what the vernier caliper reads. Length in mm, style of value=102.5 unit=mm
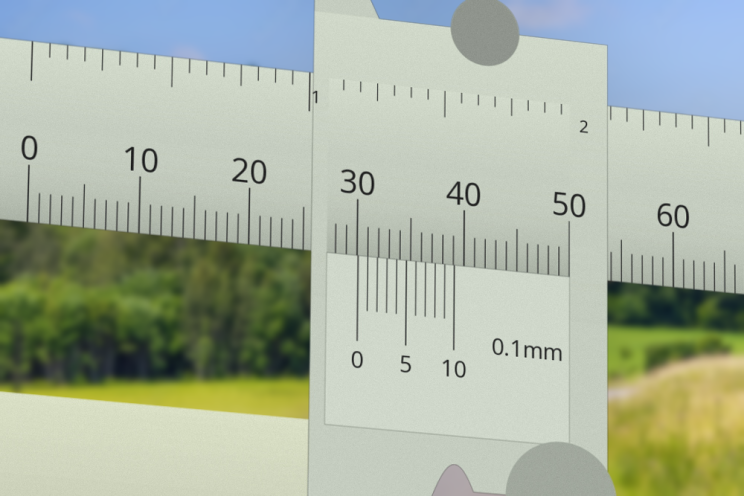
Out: value=30.1 unit=mm
